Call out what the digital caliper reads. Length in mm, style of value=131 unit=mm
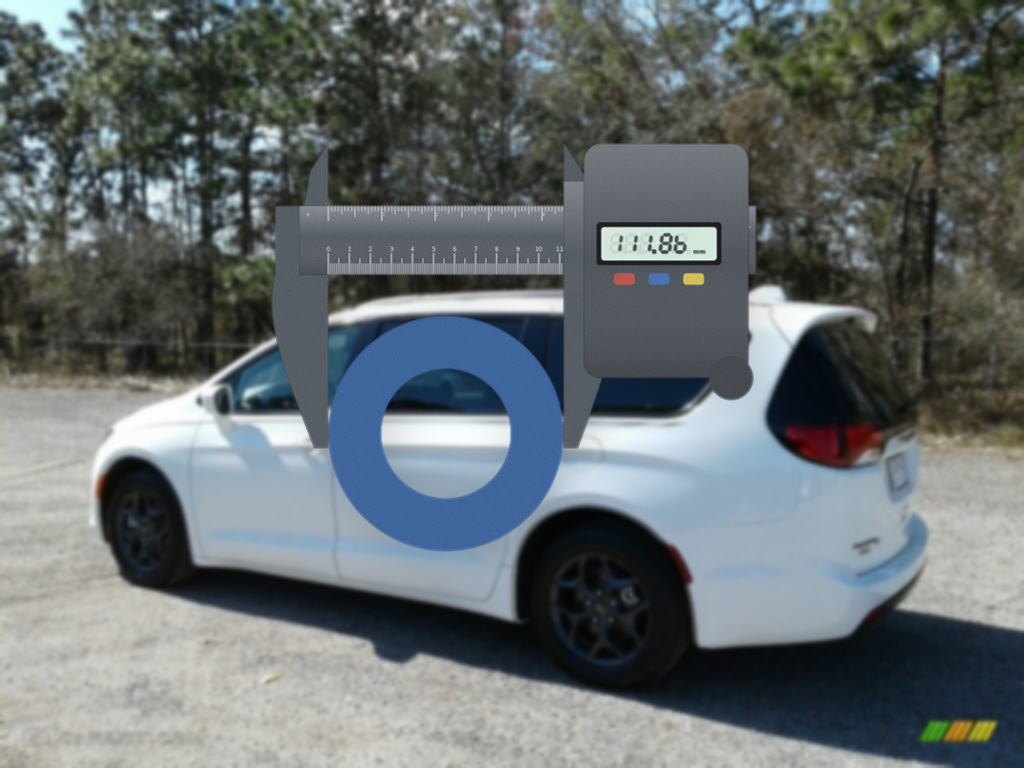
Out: value=111.86 unit=mm
